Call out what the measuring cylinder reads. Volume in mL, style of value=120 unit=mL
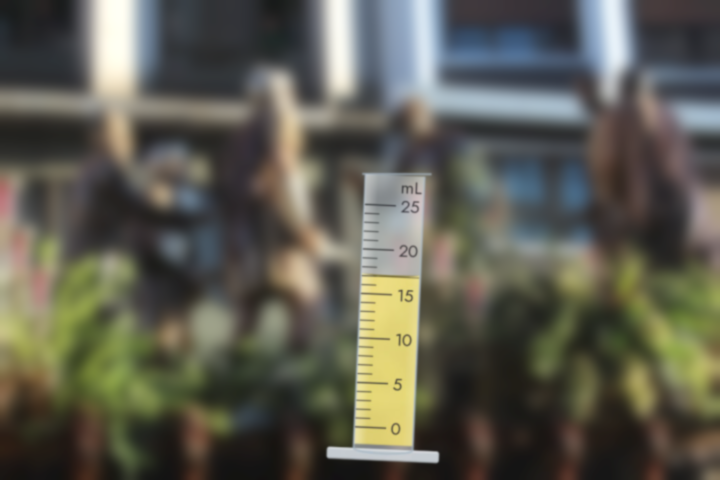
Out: value=17 unit=mL
